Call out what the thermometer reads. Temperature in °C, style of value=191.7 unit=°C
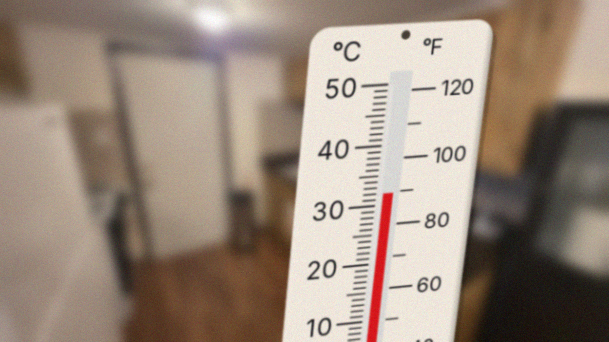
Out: value=32 unit=°C
